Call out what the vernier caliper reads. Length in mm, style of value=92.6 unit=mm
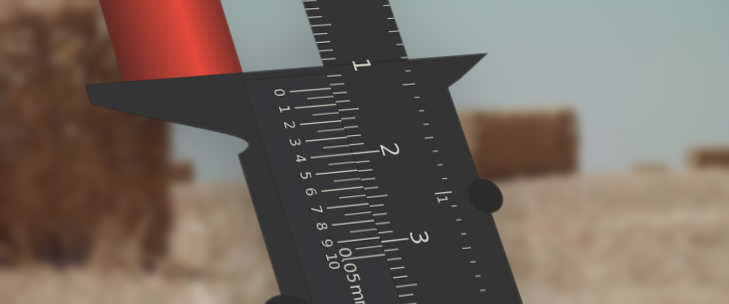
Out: value=12.4 unit=mm
